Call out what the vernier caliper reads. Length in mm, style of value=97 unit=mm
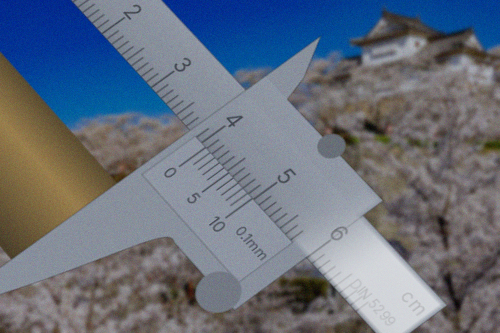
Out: value=40.8 unit=mm
